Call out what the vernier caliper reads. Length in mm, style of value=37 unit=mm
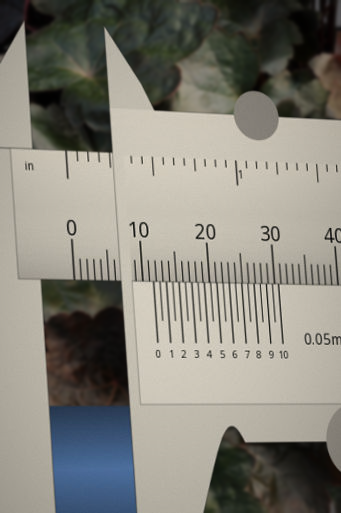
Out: value=11.6 unit=mm
